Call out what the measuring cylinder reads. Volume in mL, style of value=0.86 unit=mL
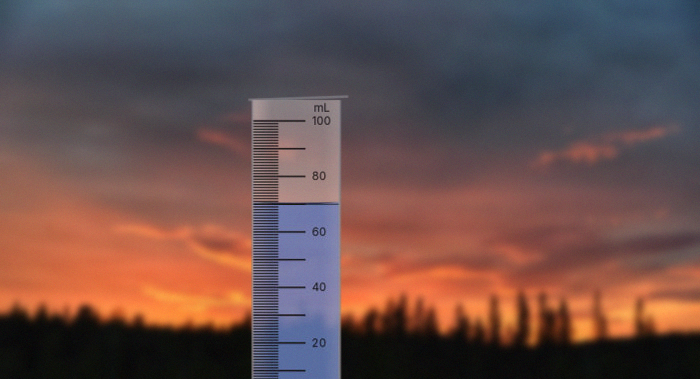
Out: value=70 unit=mL
